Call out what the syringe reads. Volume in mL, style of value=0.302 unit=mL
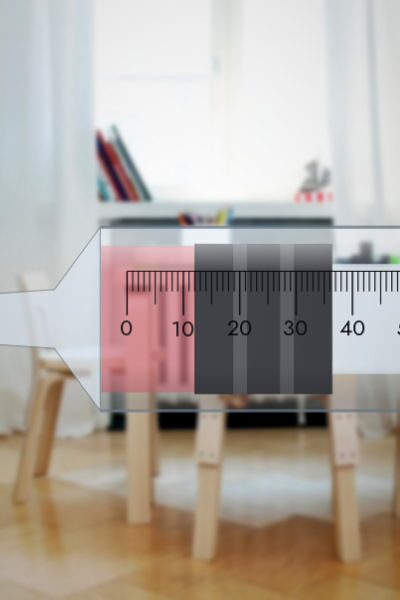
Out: value=12 unit=mL
